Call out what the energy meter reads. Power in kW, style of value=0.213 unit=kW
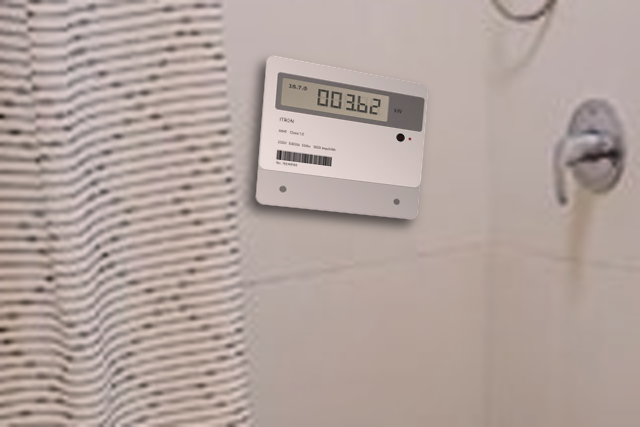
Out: value=3.62 unit=kW
